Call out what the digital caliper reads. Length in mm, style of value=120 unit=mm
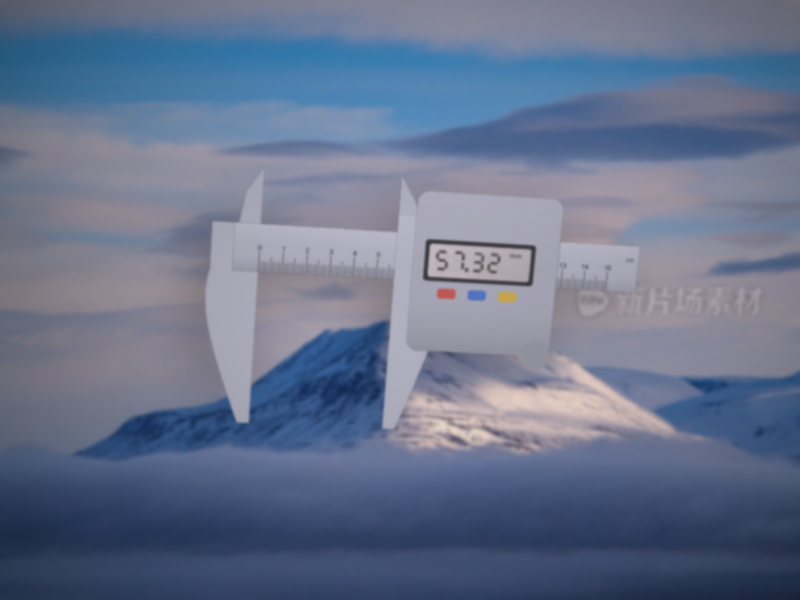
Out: value=57.32 unit=mm
